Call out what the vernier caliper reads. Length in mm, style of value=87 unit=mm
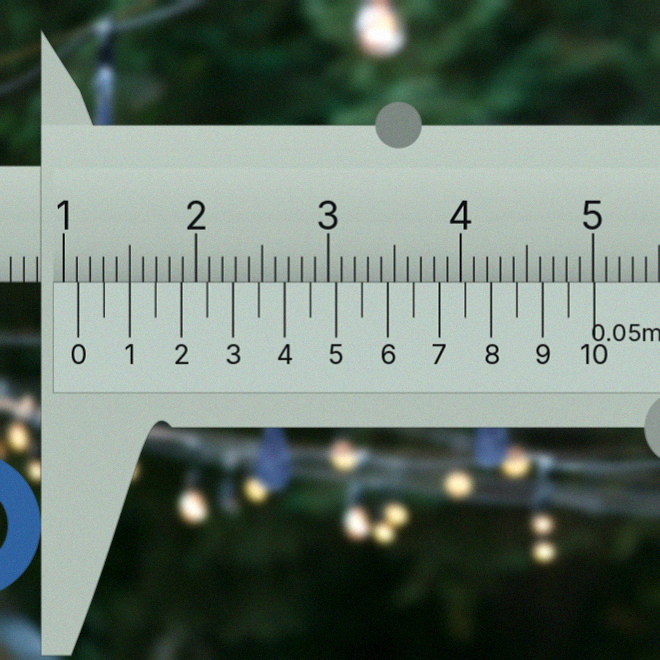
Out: value=11.1 unit=mm
